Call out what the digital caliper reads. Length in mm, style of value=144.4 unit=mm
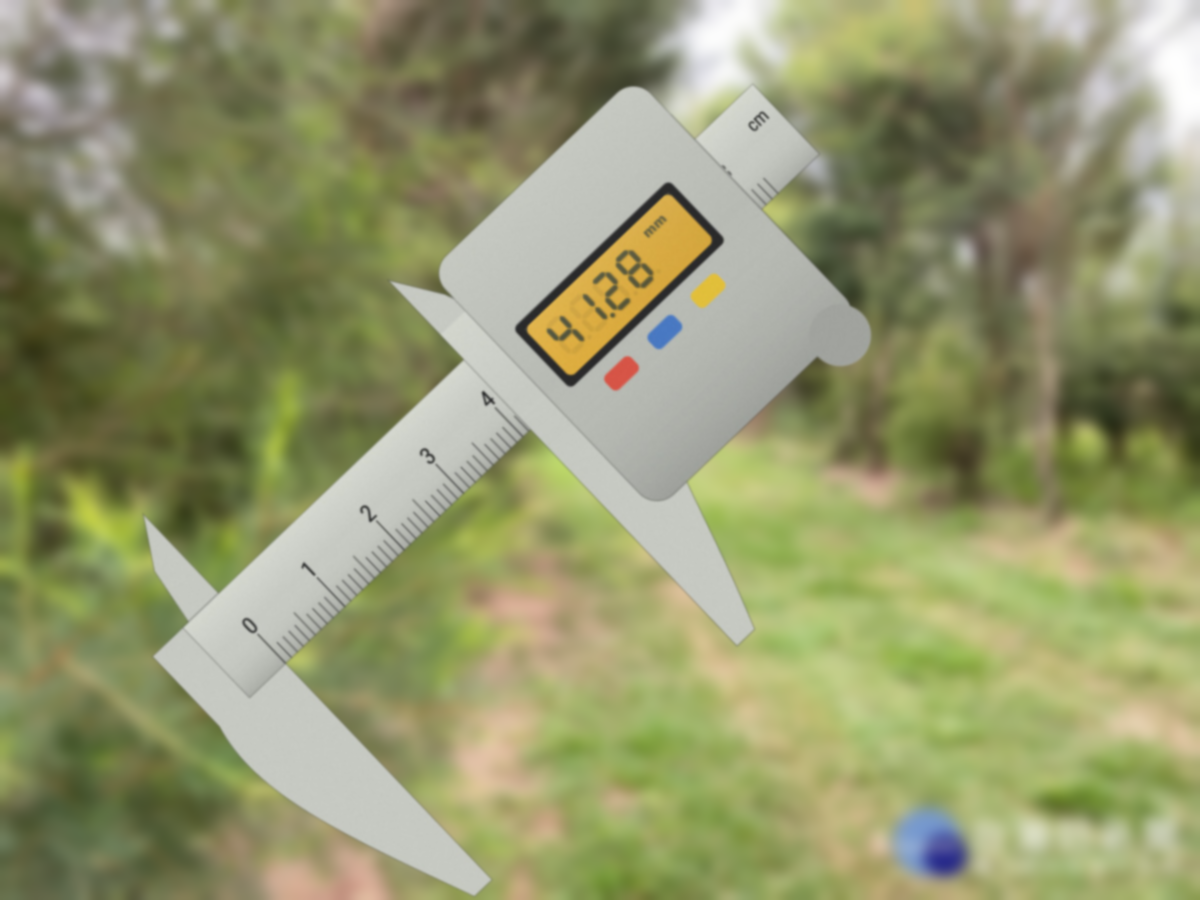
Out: value=41.28 unit=mm
